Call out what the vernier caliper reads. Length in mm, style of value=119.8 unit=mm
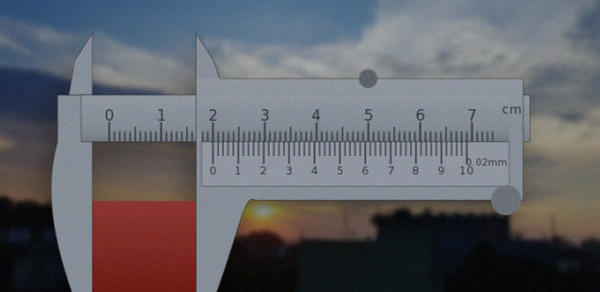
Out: value=20.0 unit=mm
